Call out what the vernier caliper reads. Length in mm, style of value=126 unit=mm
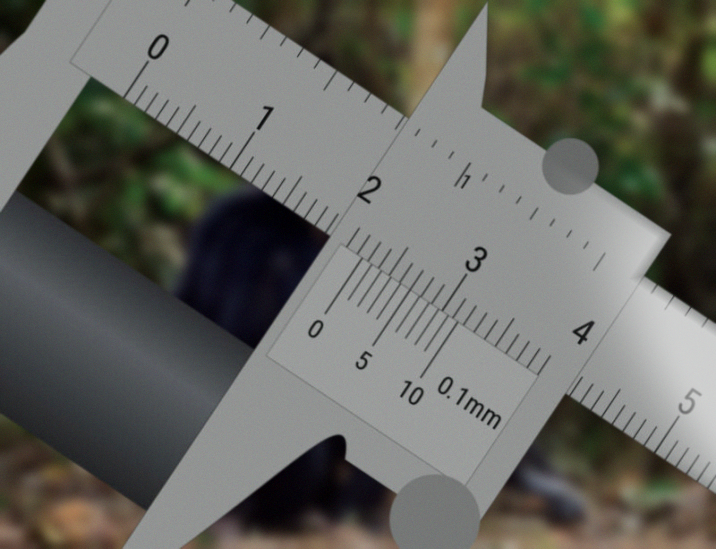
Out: value=22.5 unit=mm
